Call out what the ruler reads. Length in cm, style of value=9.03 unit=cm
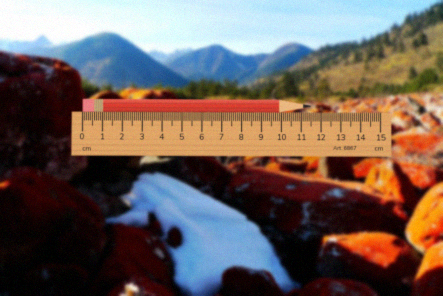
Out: value=11.5 unit=cm
